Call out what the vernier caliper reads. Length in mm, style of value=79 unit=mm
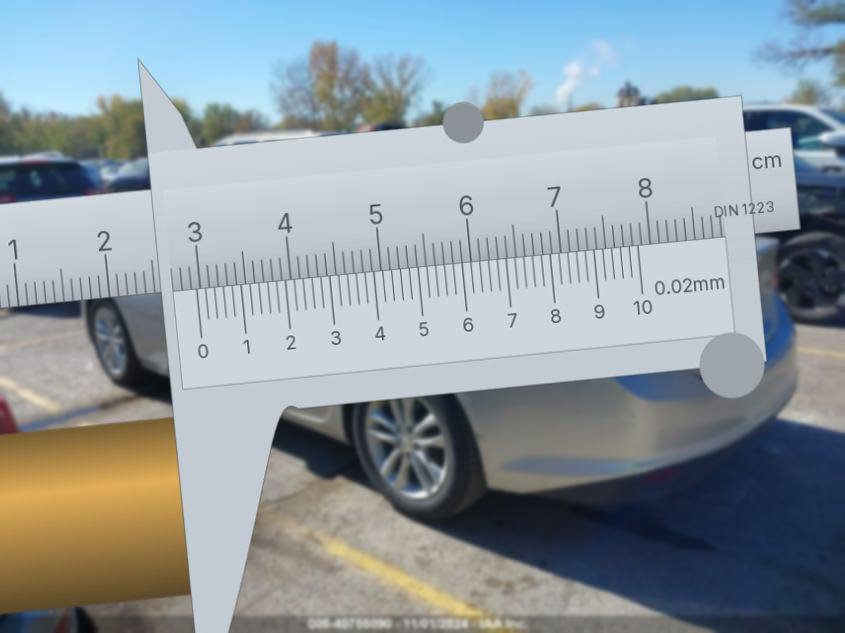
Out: value=29.6 unit=mm
